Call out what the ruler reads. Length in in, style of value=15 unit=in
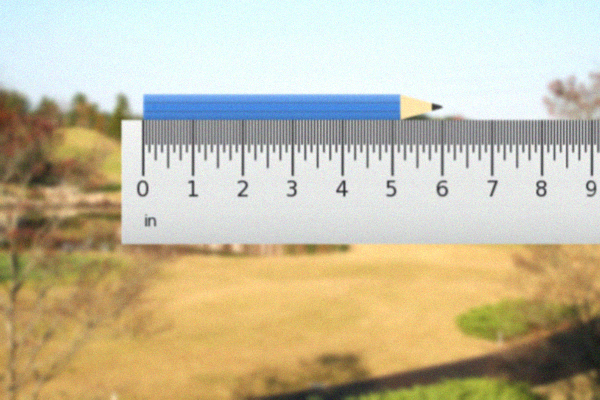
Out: value=6 unit=in
